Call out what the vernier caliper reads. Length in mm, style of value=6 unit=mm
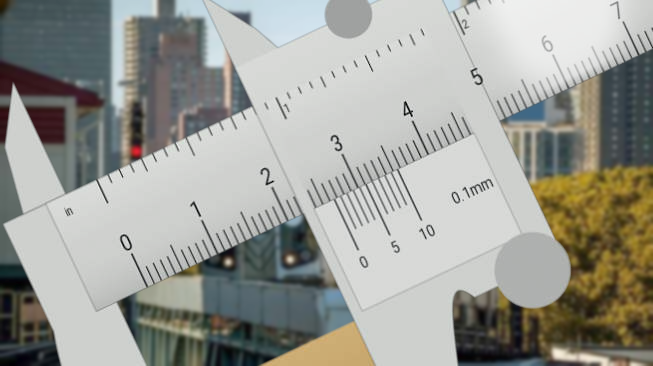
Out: value=26.6 unit=mm
